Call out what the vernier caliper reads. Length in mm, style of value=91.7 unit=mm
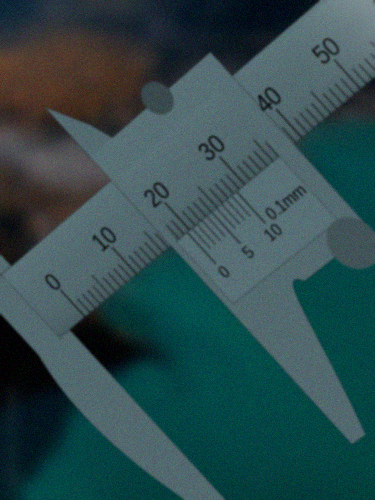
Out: value=19.5 unit=mm
